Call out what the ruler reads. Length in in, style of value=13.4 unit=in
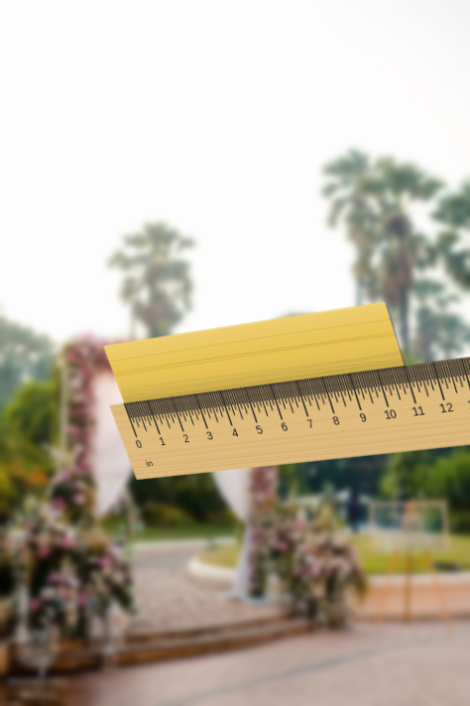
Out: value=11 unit=in
